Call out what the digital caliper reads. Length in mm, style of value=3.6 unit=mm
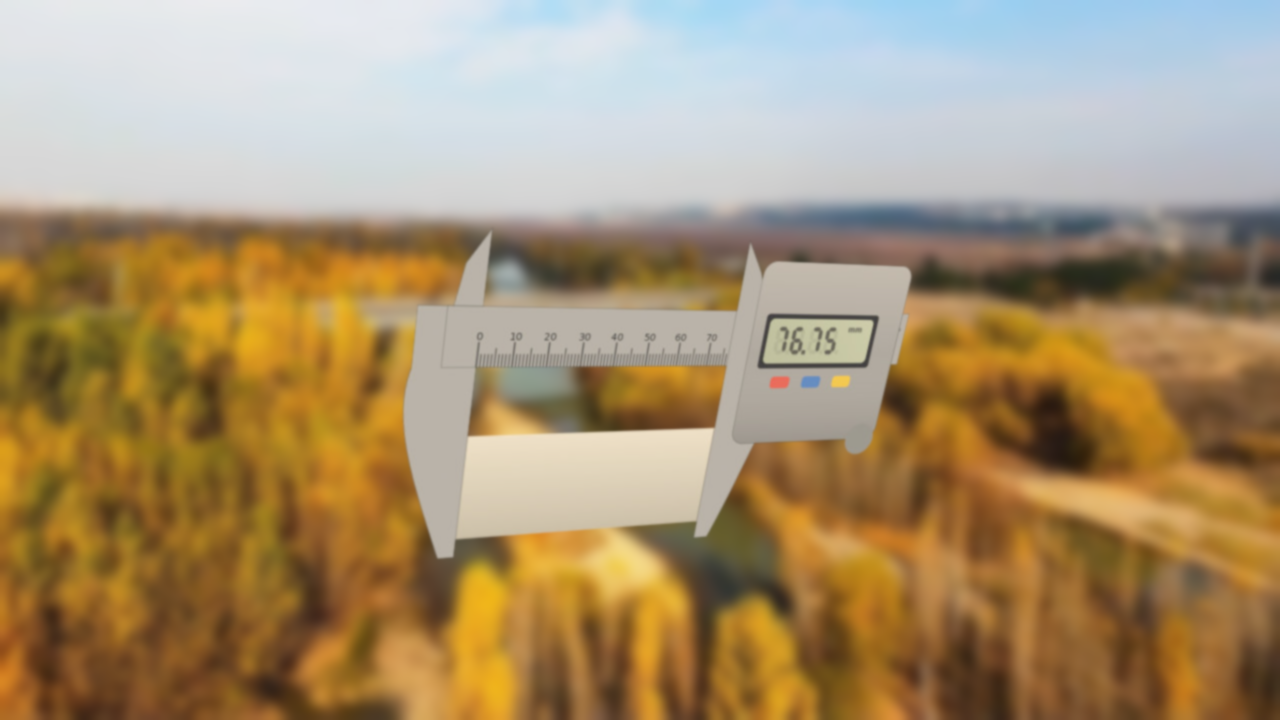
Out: value=76.75 unit=mm
